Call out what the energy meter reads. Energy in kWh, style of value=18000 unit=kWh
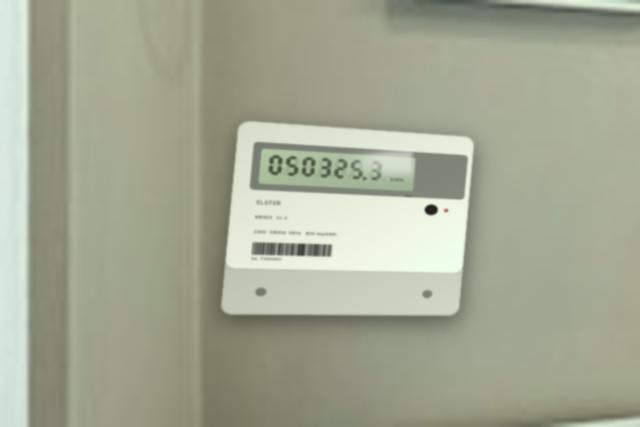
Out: value=50325.3 unit=kWh
